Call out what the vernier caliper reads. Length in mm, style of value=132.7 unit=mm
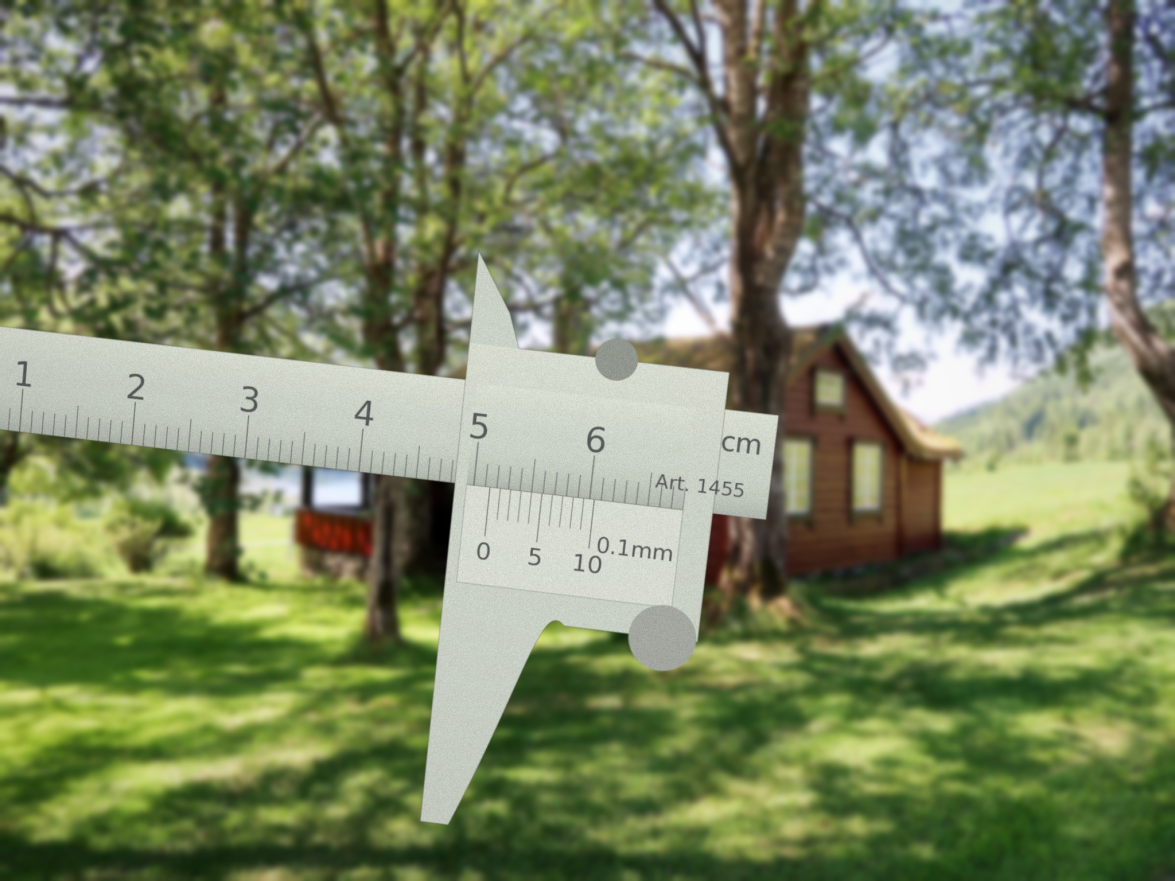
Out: value=51.4 unit=mm
